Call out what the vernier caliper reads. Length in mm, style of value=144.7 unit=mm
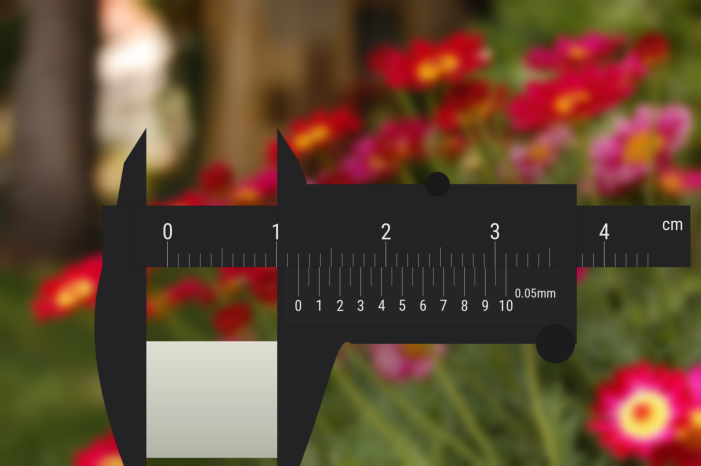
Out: value=12.0 unit=mm
